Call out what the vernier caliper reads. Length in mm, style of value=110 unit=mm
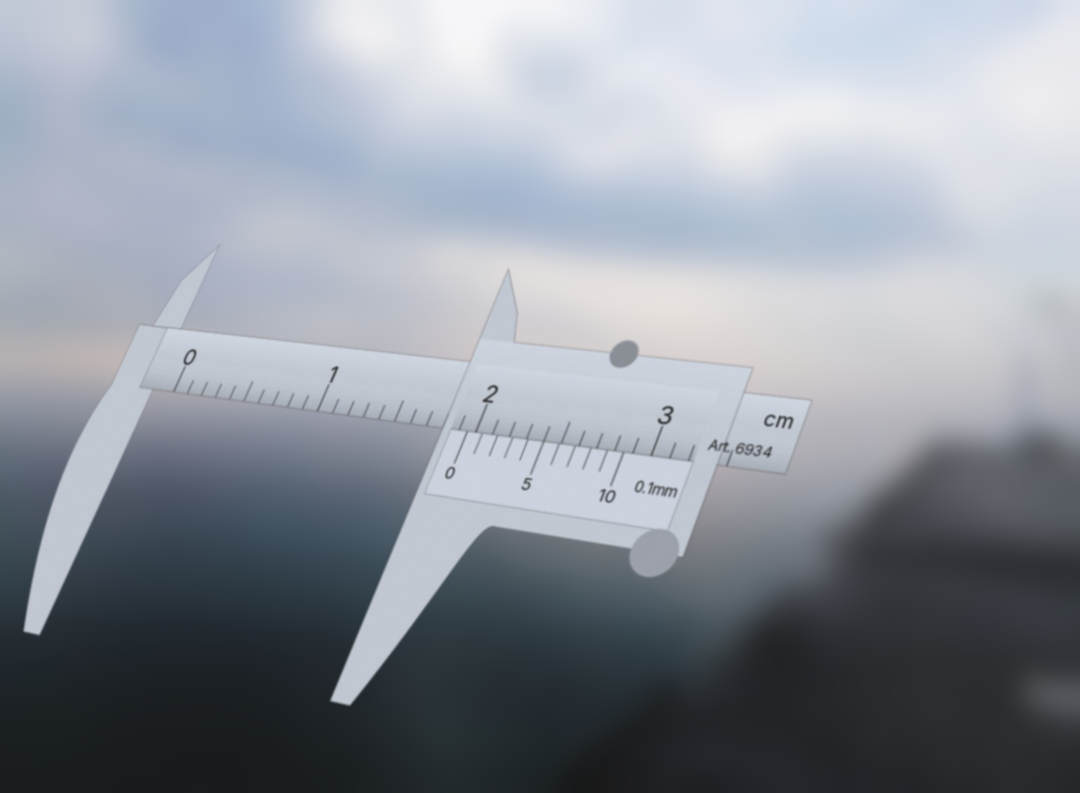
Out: value=19.5 unit=mm
